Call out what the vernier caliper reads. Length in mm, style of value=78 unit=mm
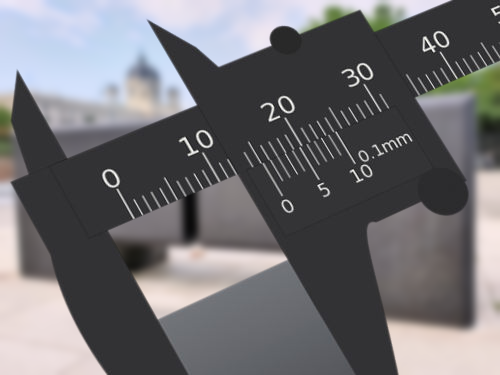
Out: value=15.2 unit=mm
